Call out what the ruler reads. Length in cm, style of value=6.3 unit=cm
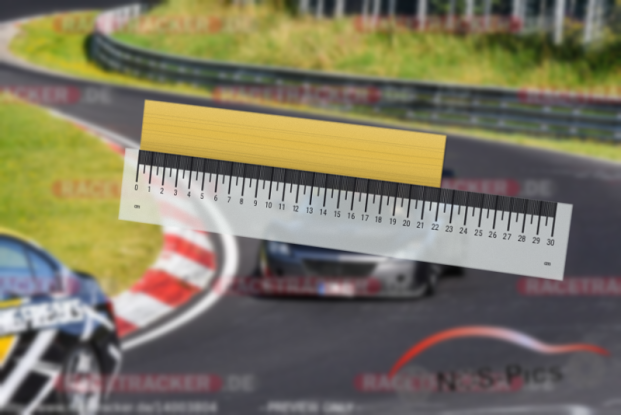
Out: value=22 unit=cm
